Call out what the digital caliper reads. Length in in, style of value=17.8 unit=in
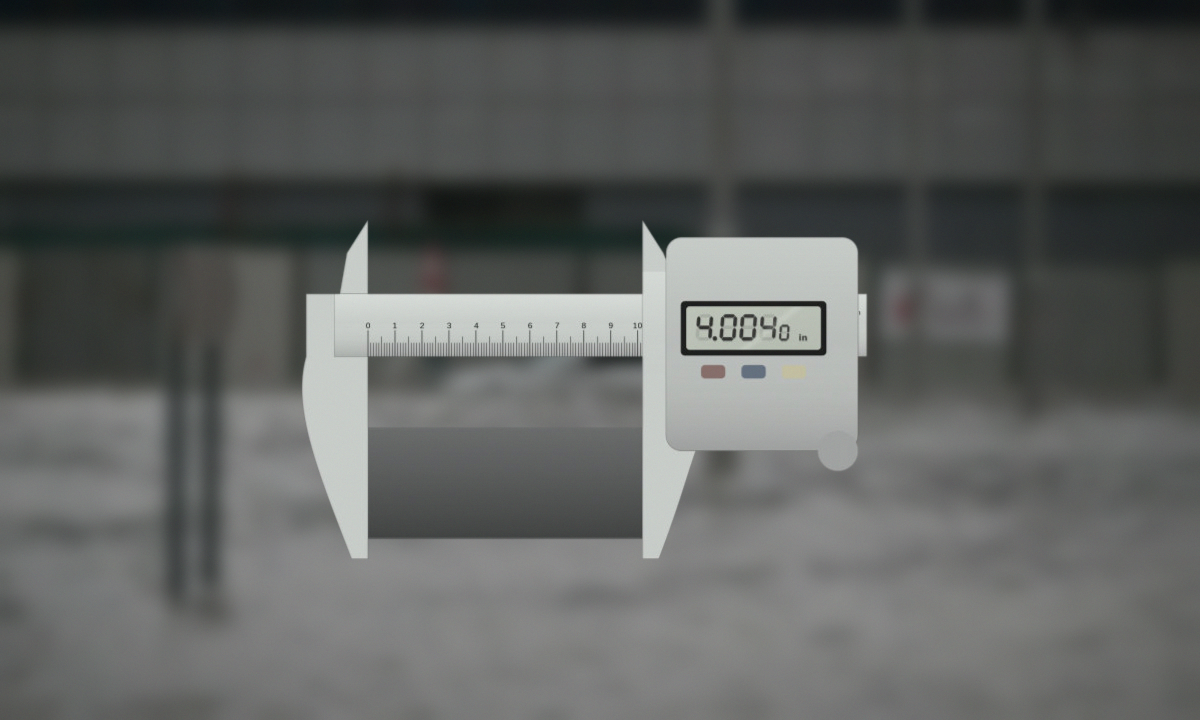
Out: value=4.0040 unit=in
